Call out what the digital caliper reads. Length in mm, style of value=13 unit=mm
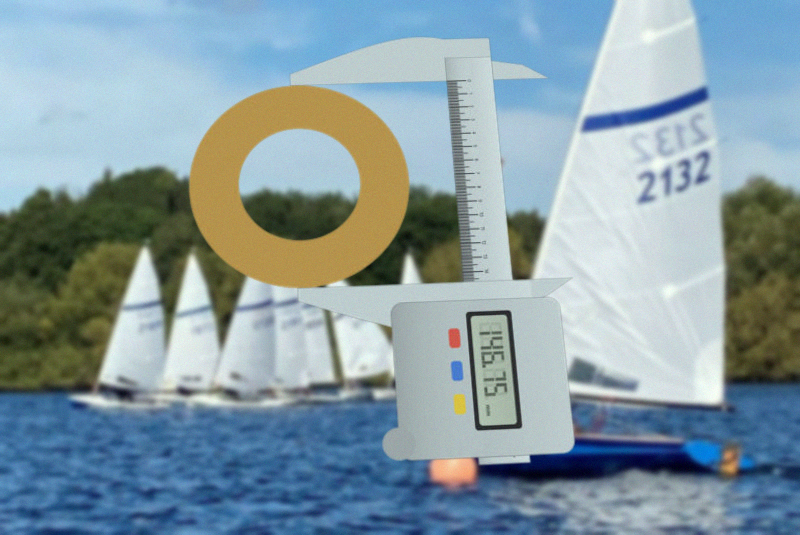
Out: value=146.75 unit=mm
